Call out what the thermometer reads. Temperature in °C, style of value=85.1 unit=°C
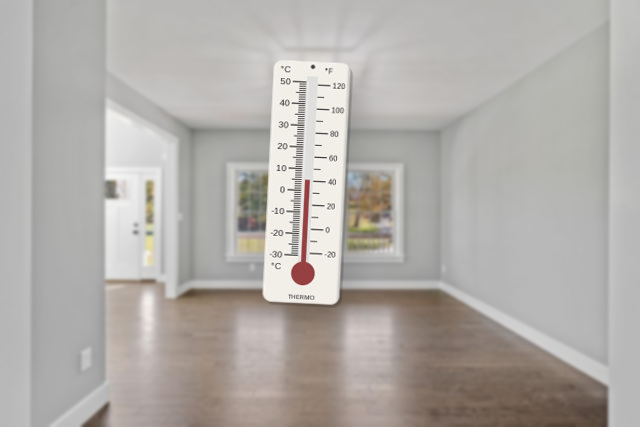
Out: value=5 unit=°C
